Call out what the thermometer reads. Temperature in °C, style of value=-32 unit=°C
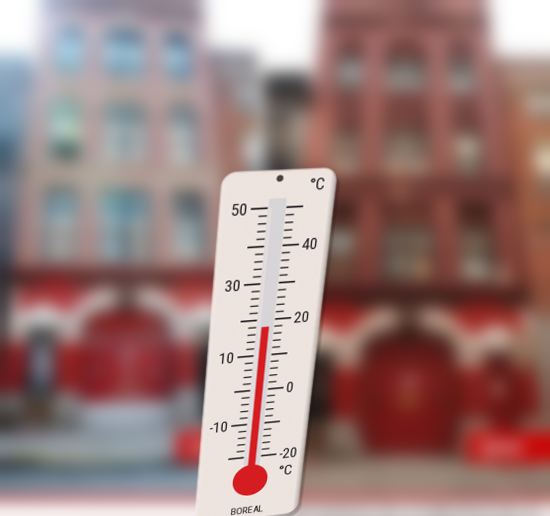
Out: value=18 unit=°C
